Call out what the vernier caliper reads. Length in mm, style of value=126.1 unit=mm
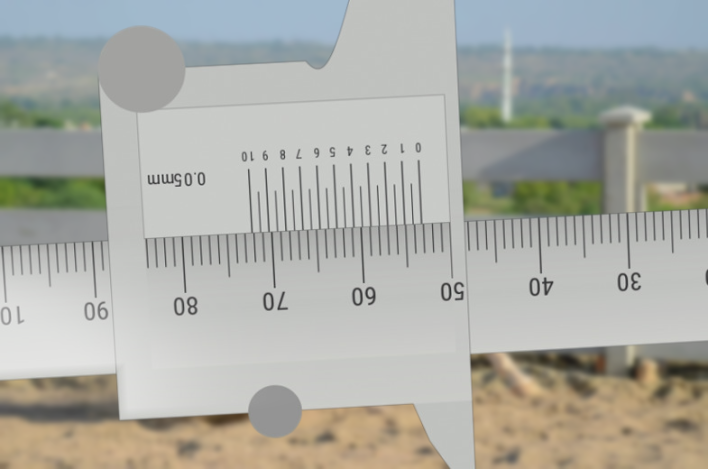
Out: value=53.2 unit=mm
